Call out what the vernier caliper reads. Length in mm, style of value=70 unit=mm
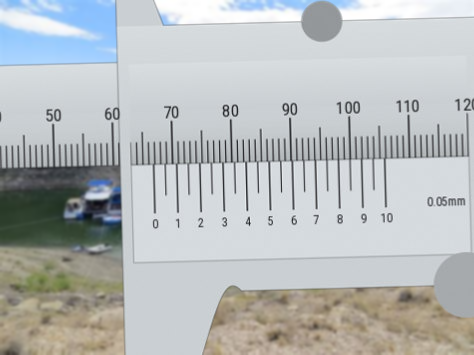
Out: value=66.8 unit=mm
